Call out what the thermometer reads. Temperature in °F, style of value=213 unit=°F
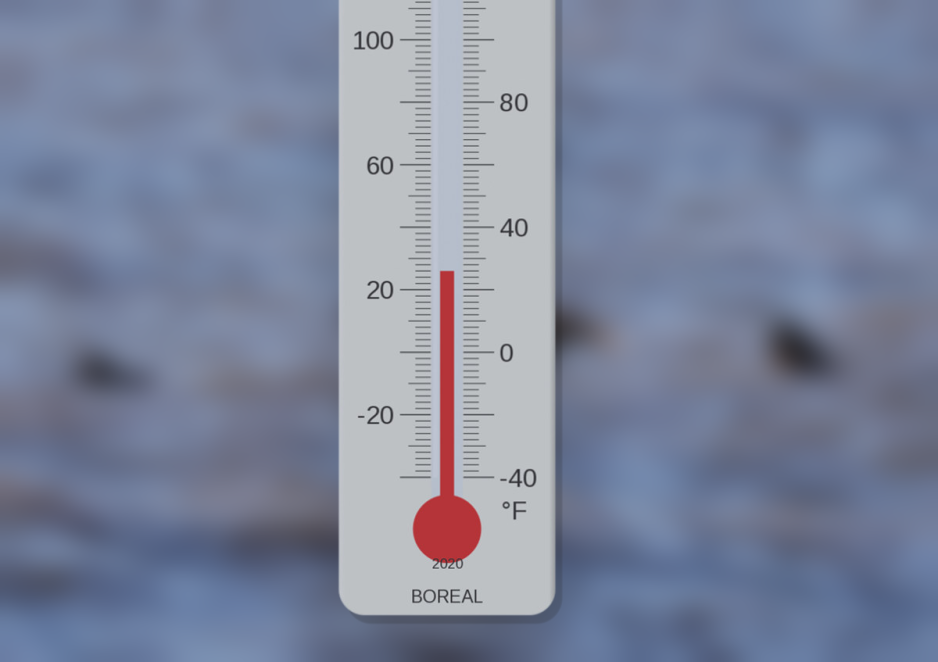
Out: value=26 unit=°F
